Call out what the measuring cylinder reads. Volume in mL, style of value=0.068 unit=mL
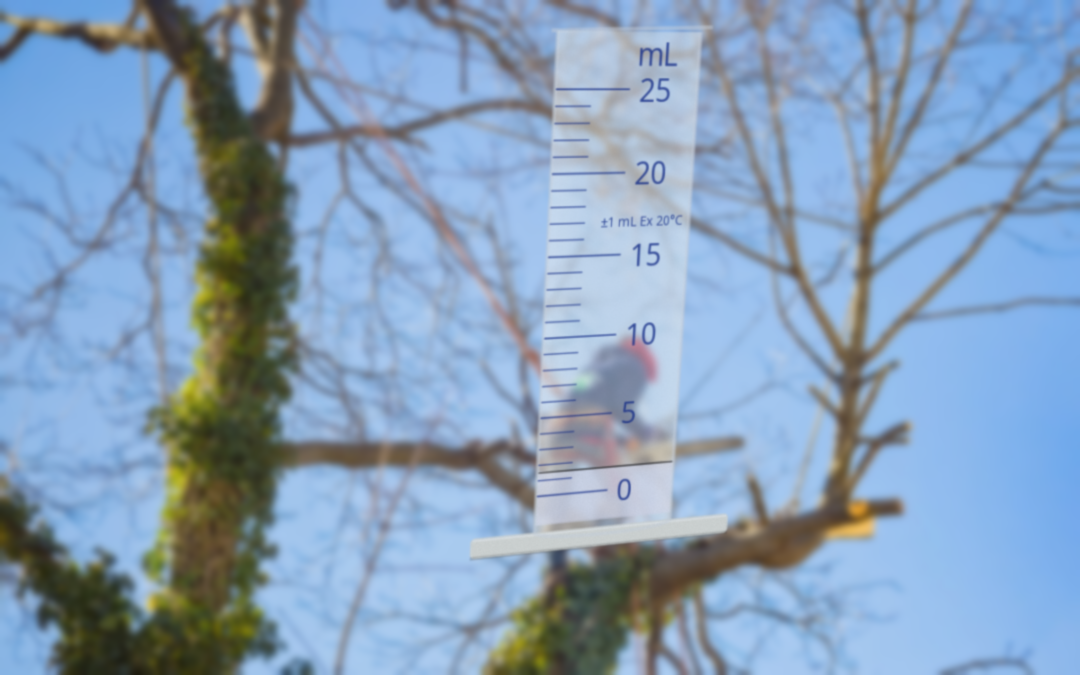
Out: value=1.5 unit=mL
